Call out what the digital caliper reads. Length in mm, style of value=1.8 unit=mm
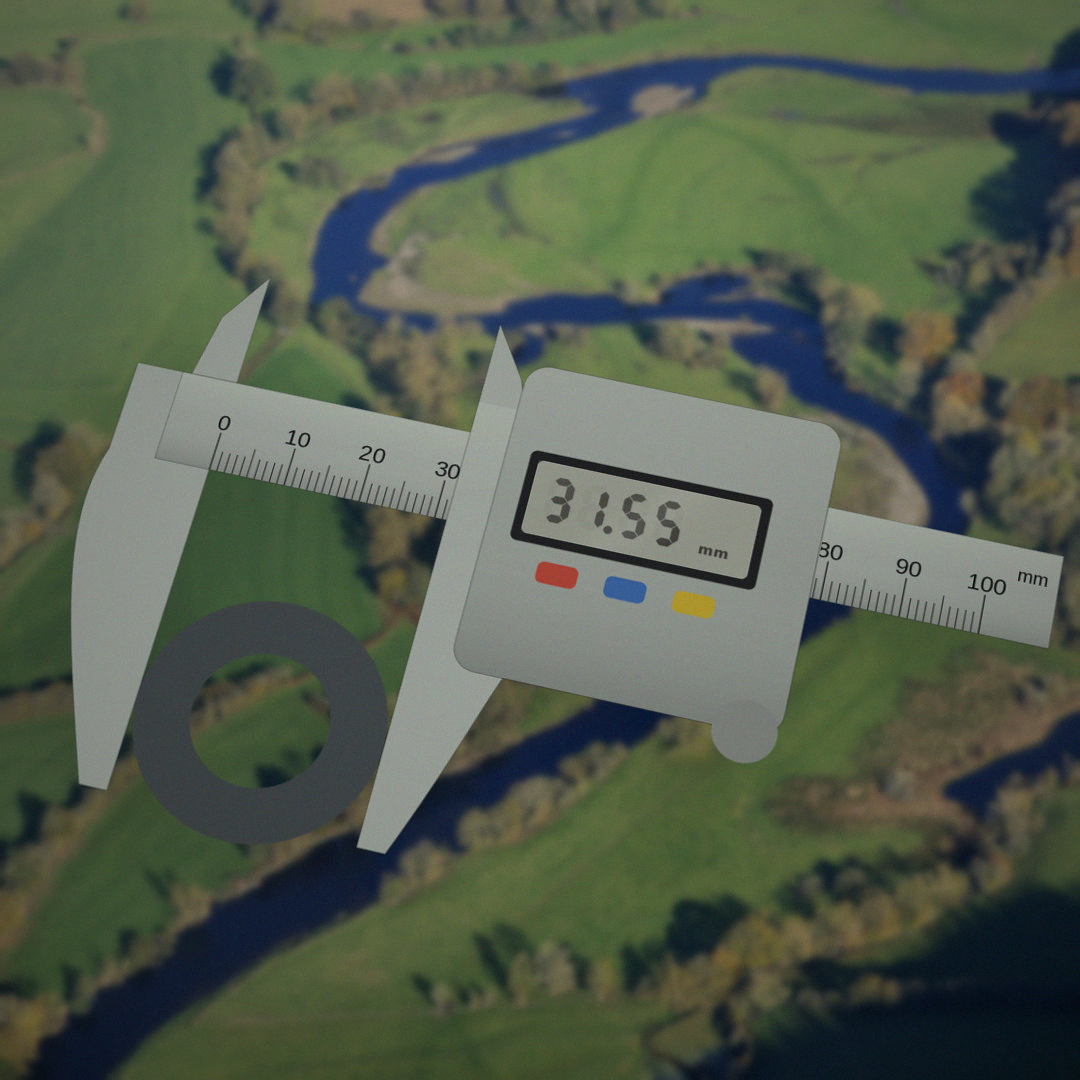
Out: value=31.55 unit=mm
